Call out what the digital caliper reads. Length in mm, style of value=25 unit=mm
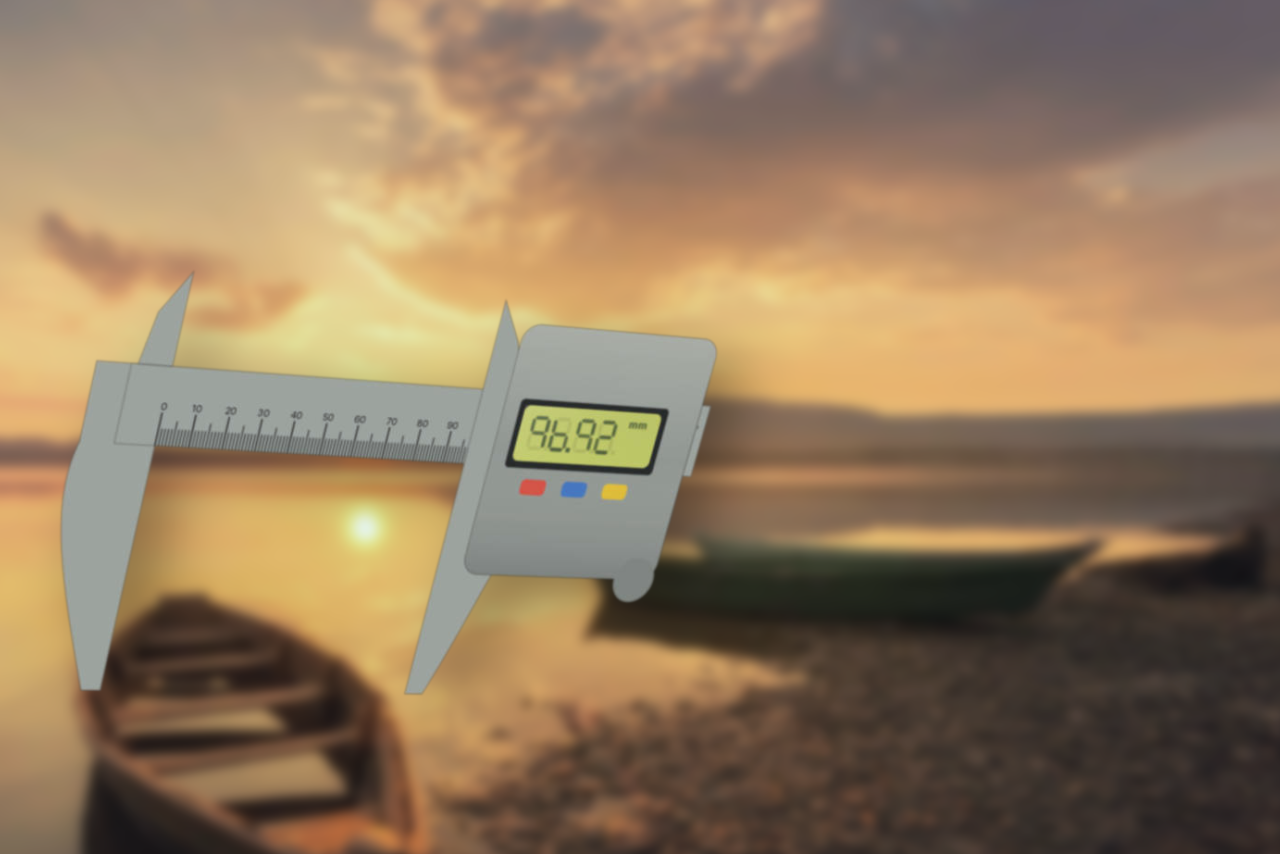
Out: value=96.92 unit=mm
